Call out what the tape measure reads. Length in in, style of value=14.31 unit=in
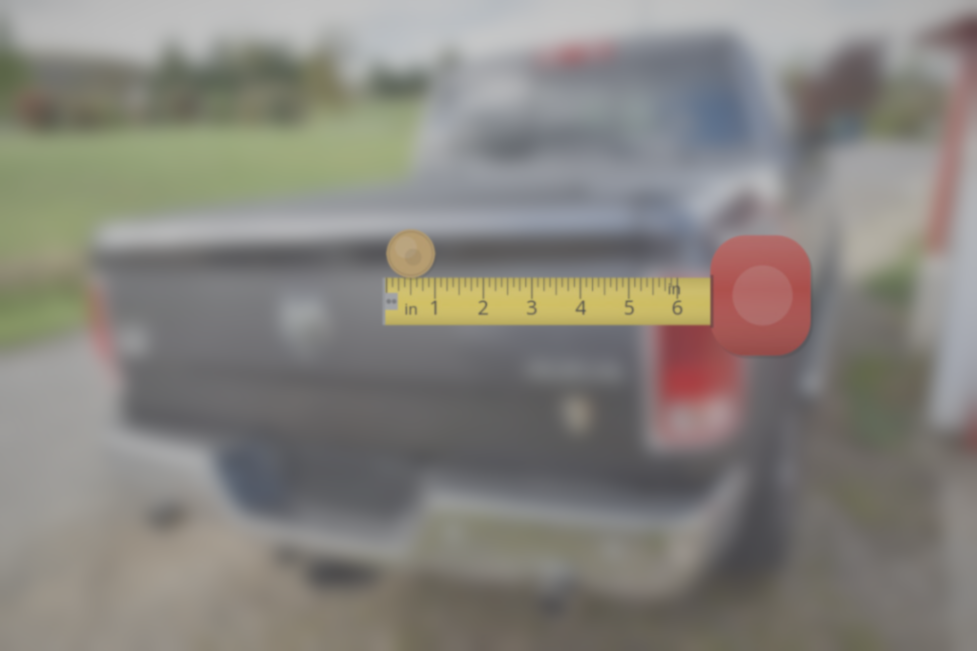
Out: value=1 unit=in
